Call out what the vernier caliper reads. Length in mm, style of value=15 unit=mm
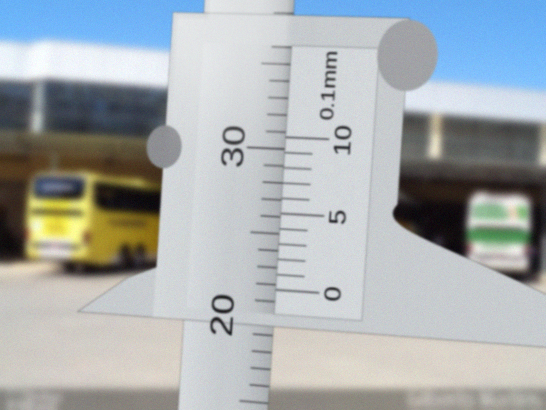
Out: value=21.7 unit=mm
